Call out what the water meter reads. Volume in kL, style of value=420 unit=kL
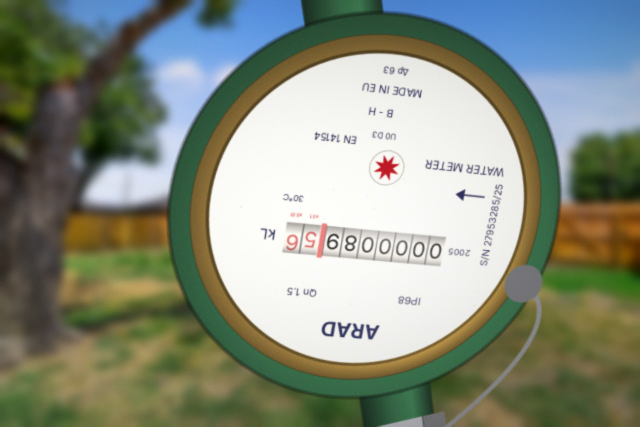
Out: value=89.56 unit=kL
